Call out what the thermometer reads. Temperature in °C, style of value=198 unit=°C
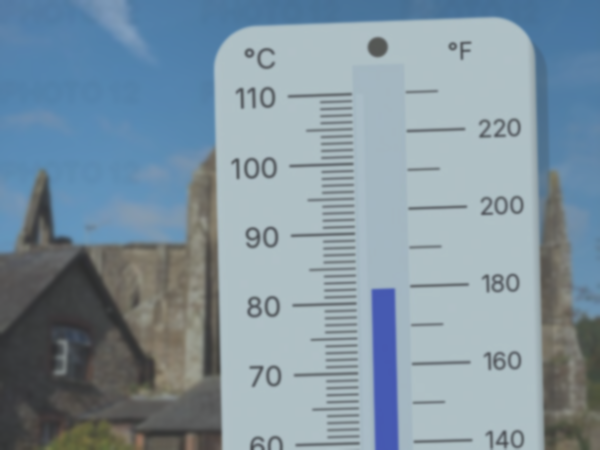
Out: value=82 unit=°C
